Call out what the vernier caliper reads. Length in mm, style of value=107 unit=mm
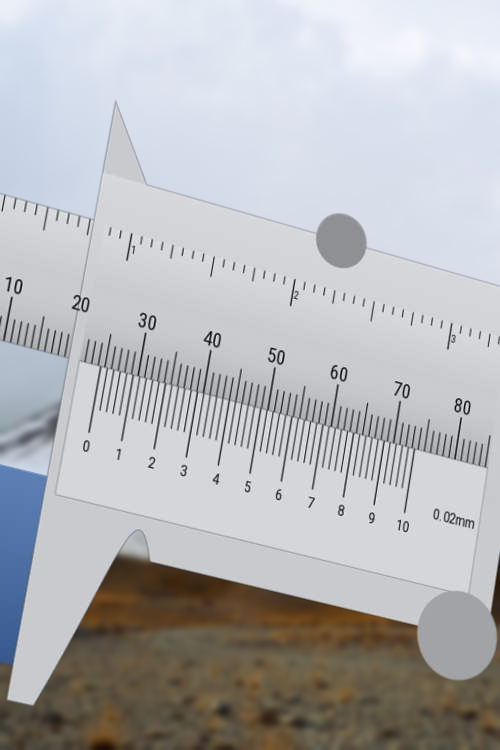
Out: value=24.4 unit=mm
